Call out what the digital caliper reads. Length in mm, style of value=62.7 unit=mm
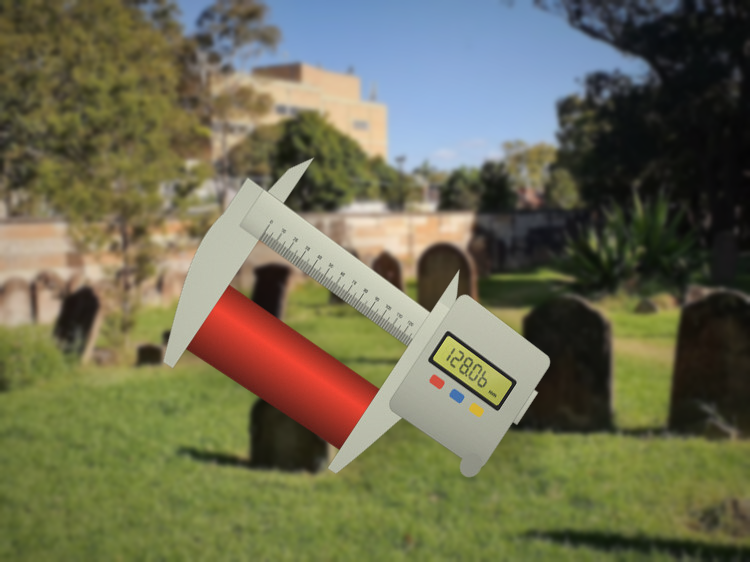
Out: value=128.06 unit=mm
